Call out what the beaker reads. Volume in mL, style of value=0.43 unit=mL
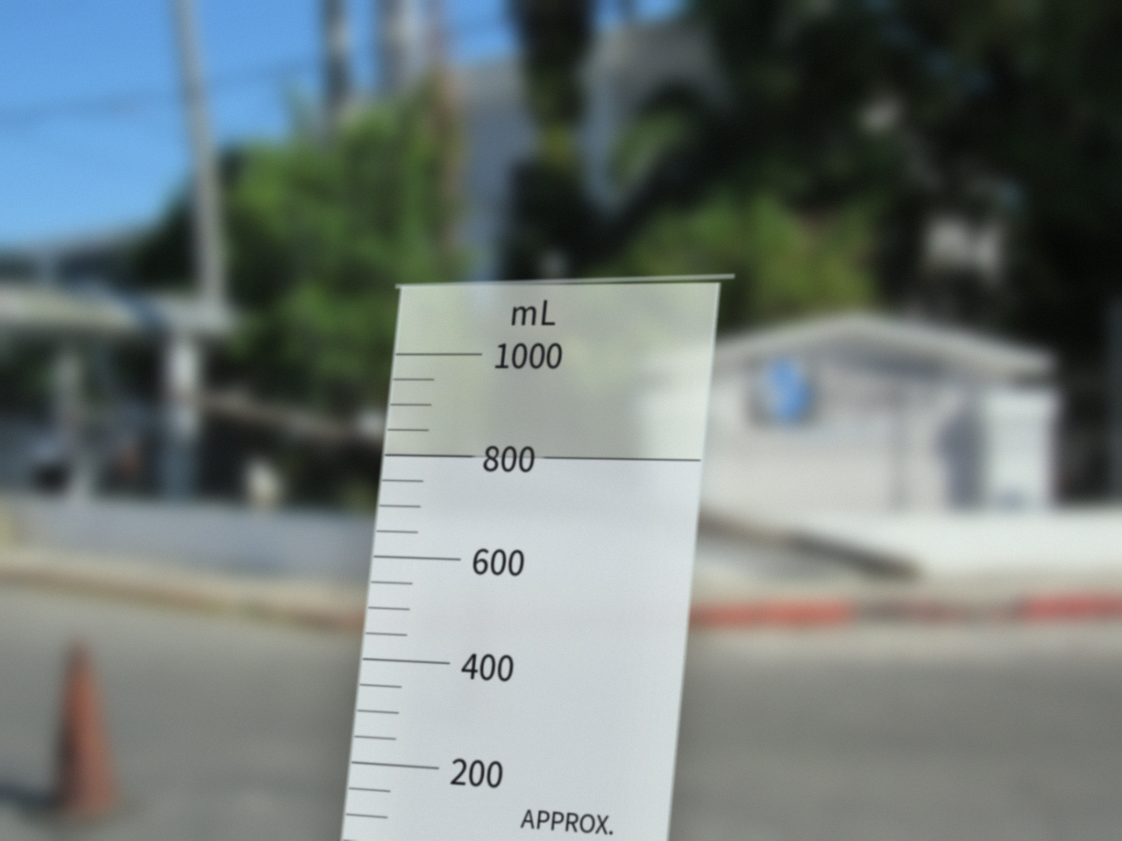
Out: value=800 unit=mL
